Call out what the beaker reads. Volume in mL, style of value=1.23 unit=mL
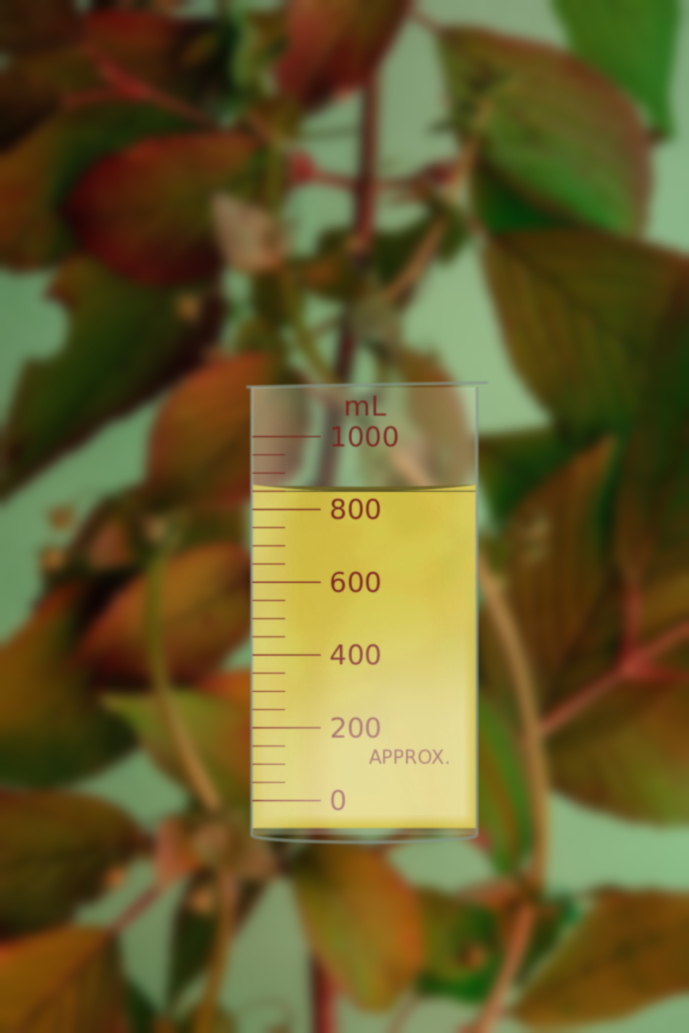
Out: value=850 unit=mL
